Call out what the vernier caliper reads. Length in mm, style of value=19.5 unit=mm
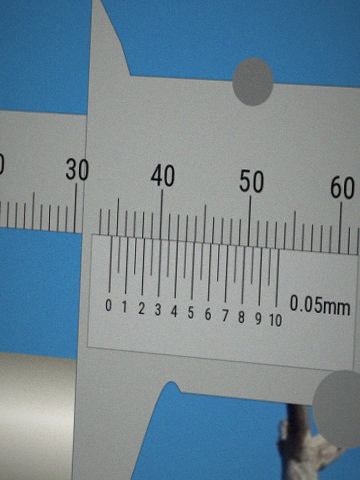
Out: value=34.4 unit=mm
